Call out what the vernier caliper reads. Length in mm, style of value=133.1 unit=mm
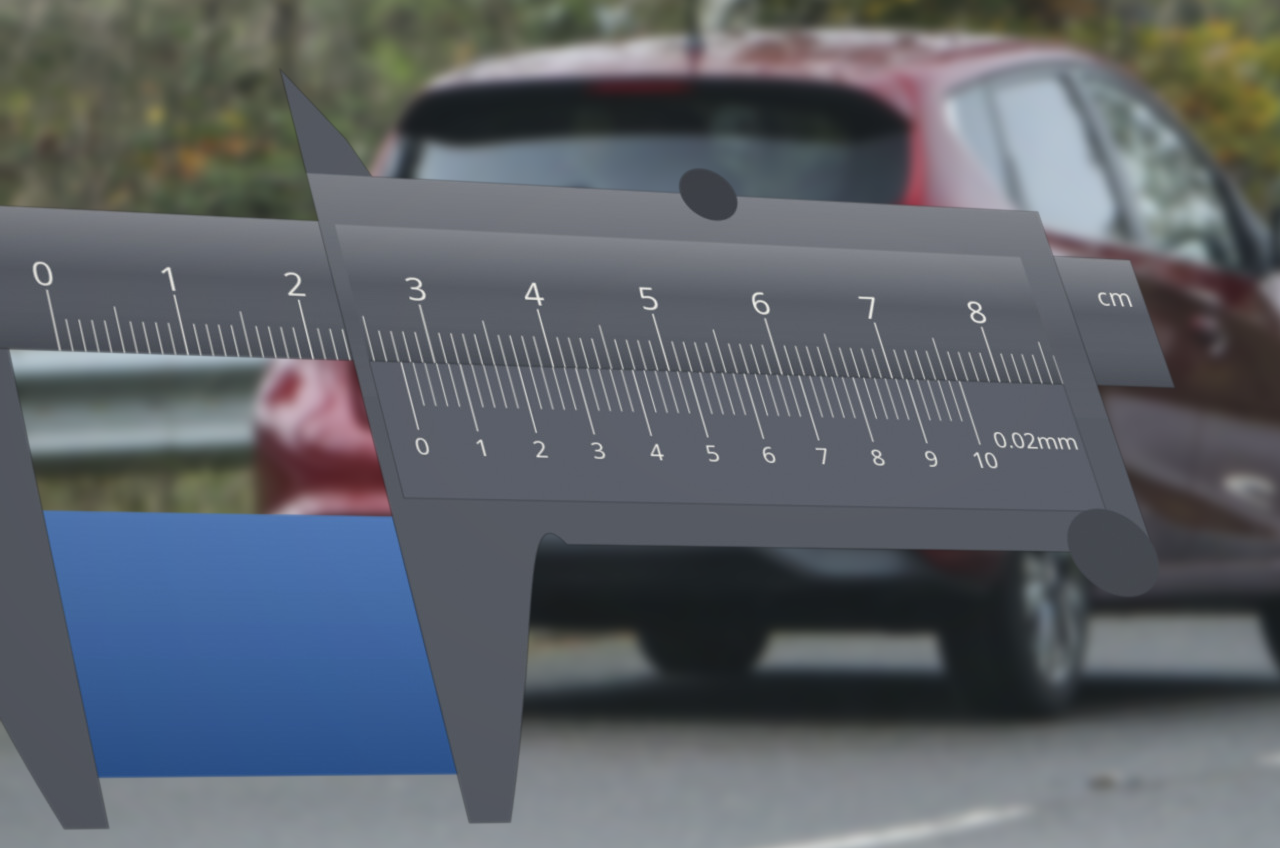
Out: value=27.2 unit=mm
